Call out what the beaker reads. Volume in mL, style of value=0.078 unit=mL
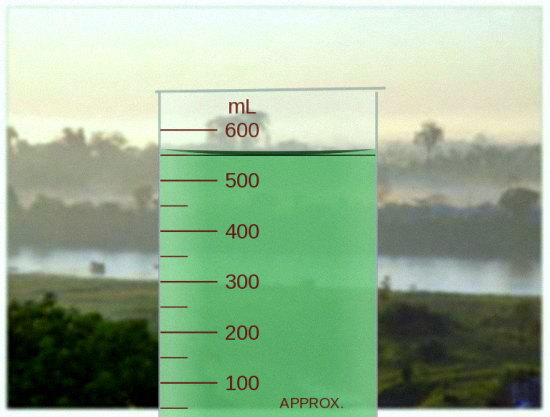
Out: value=550 unit=mL
